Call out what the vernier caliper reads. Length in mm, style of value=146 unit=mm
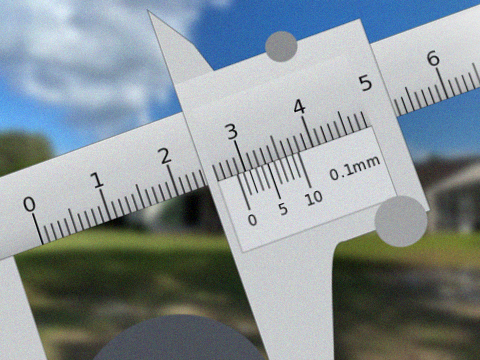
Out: value=28.8 unit=mm
